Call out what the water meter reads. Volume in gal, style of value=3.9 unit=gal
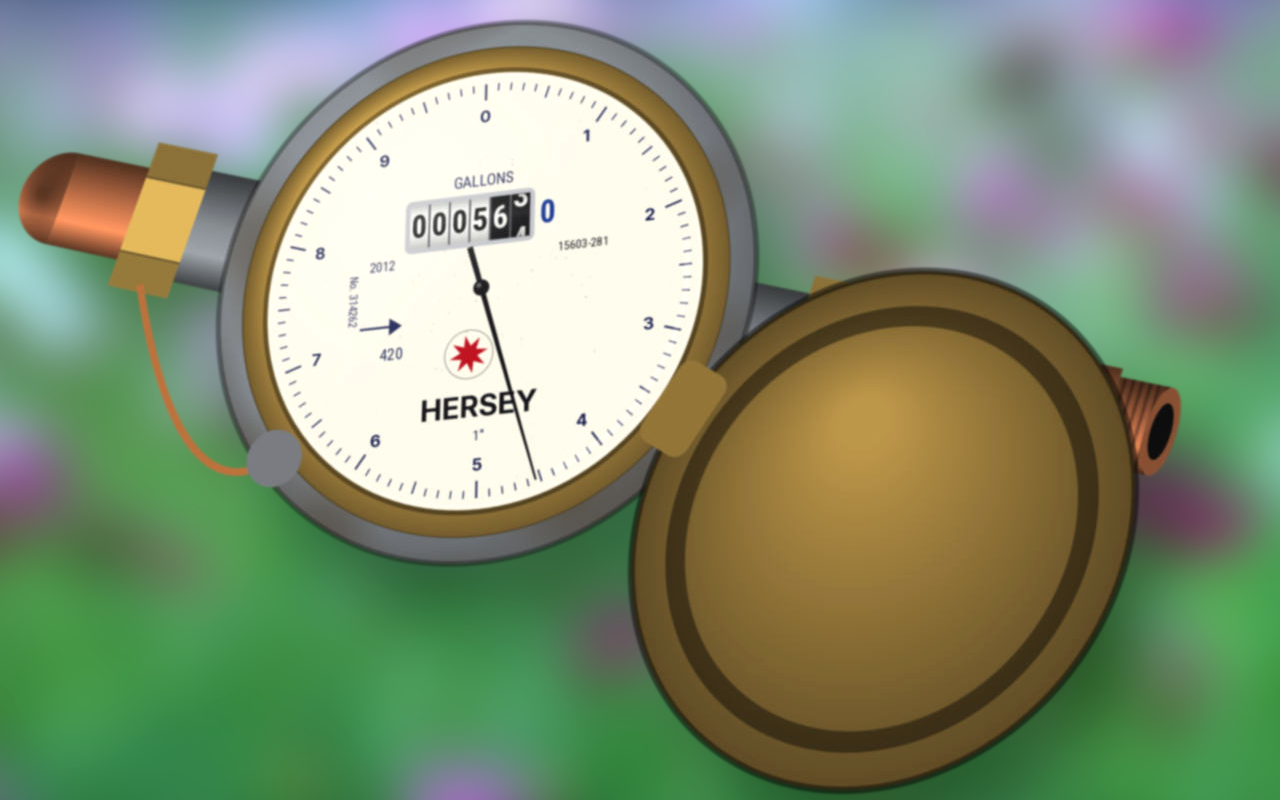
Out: value=5634.5 unit=gal
